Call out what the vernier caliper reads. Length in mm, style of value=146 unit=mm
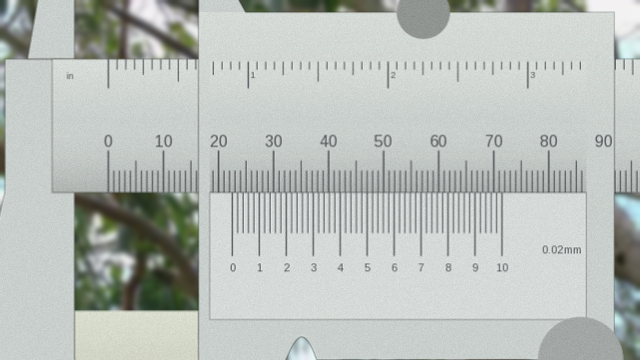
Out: value=22.5 unit=mm
